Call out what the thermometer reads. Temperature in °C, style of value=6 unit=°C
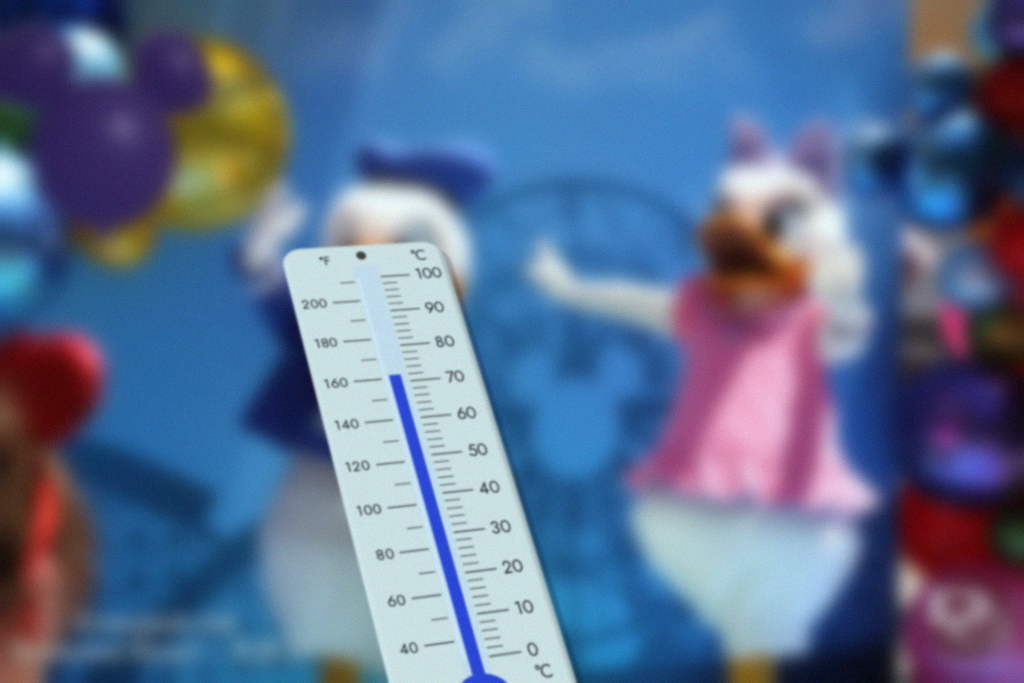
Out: value=72 unit=°C
